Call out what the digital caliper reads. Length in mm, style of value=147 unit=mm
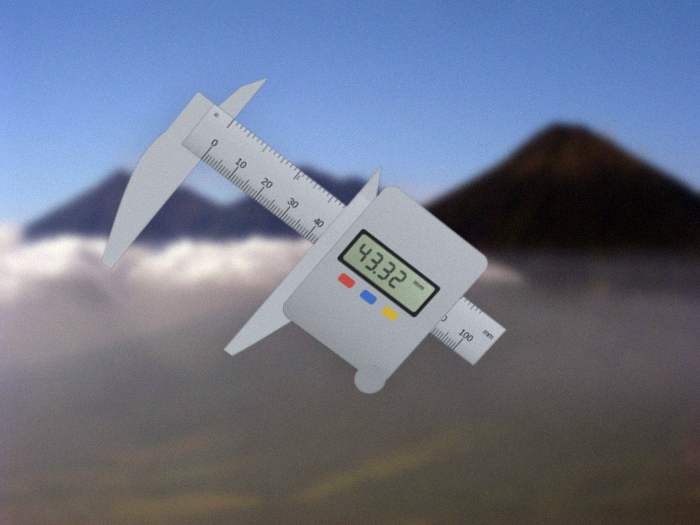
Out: value=43.32 unit=mm
